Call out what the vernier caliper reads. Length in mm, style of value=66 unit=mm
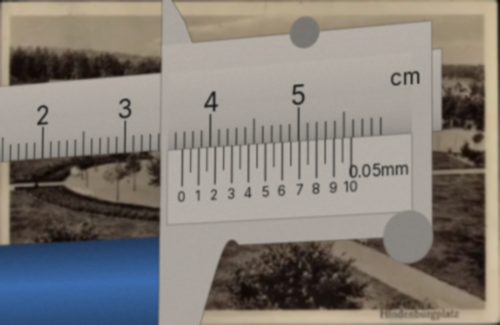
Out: value=36.8 unit=mm
